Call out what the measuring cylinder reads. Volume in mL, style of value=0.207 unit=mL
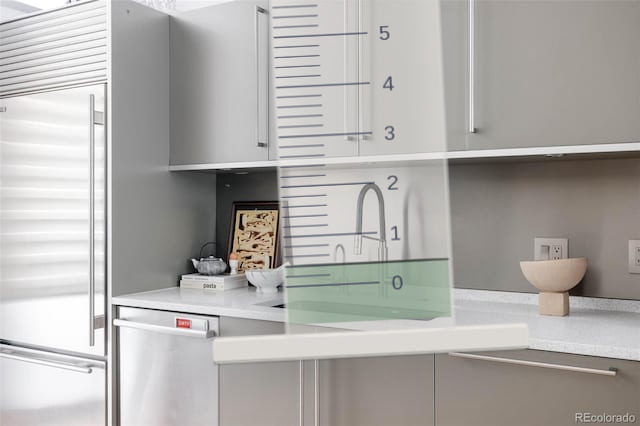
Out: value=0.4 unit=mL
